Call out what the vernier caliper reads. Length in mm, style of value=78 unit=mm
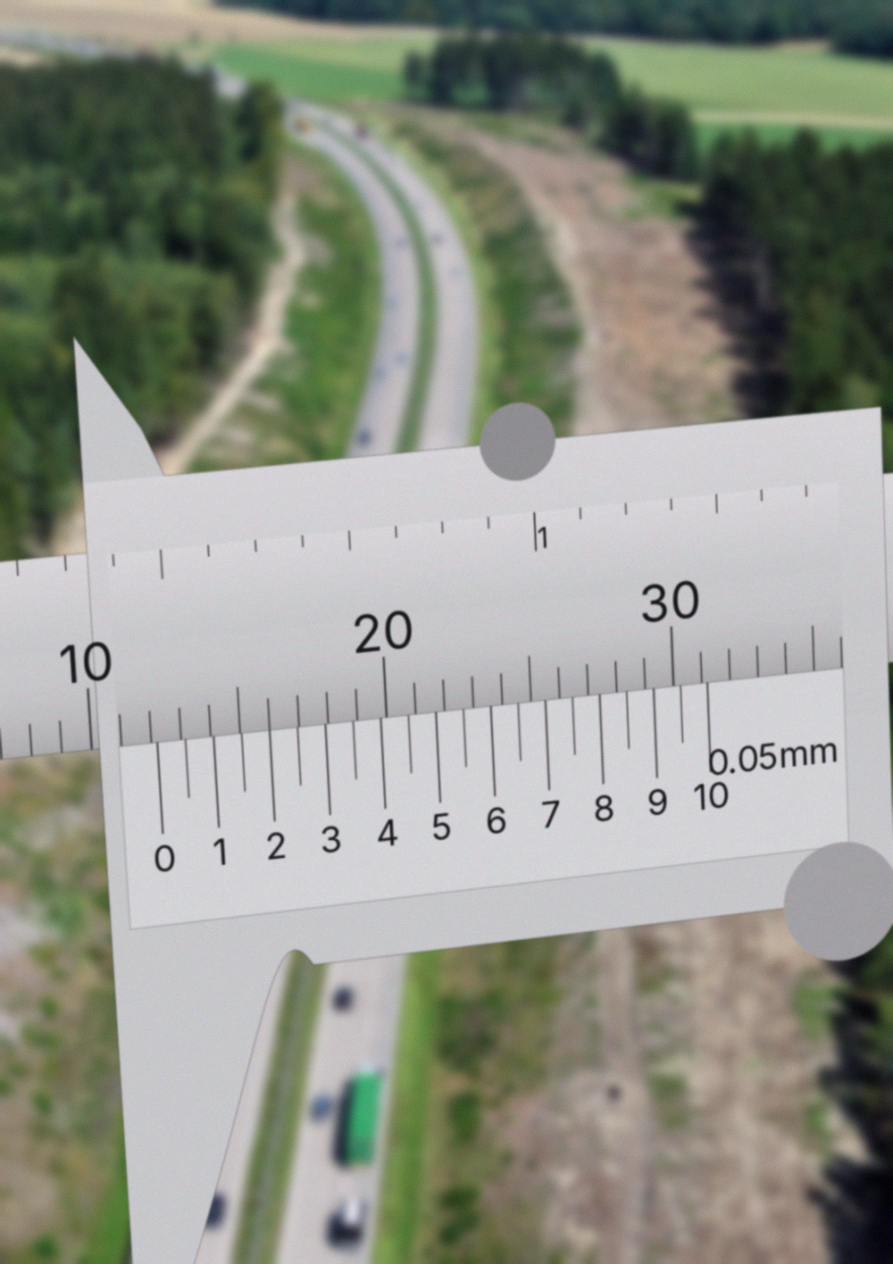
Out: value=12.20 unit=mm
